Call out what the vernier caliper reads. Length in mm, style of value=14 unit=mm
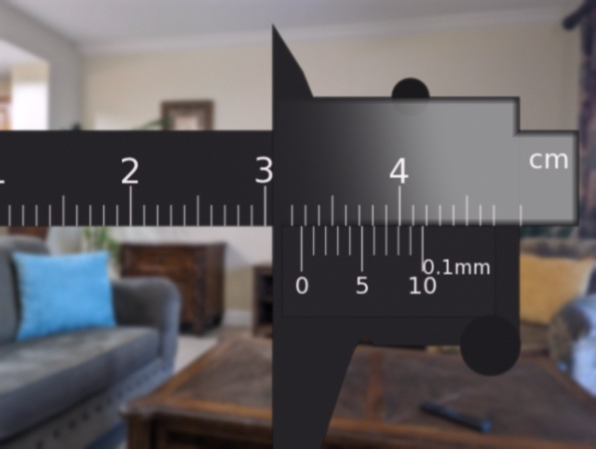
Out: value=32.7 unit=mm
